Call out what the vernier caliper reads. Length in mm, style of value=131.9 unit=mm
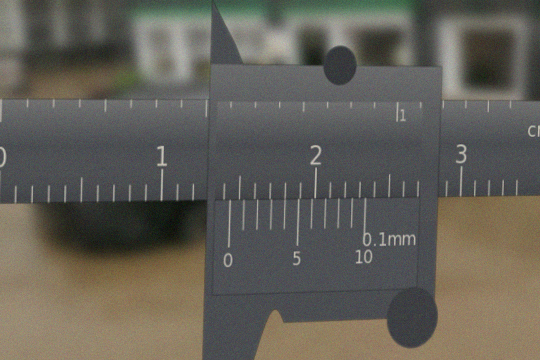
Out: value=14.4 unit=mm
